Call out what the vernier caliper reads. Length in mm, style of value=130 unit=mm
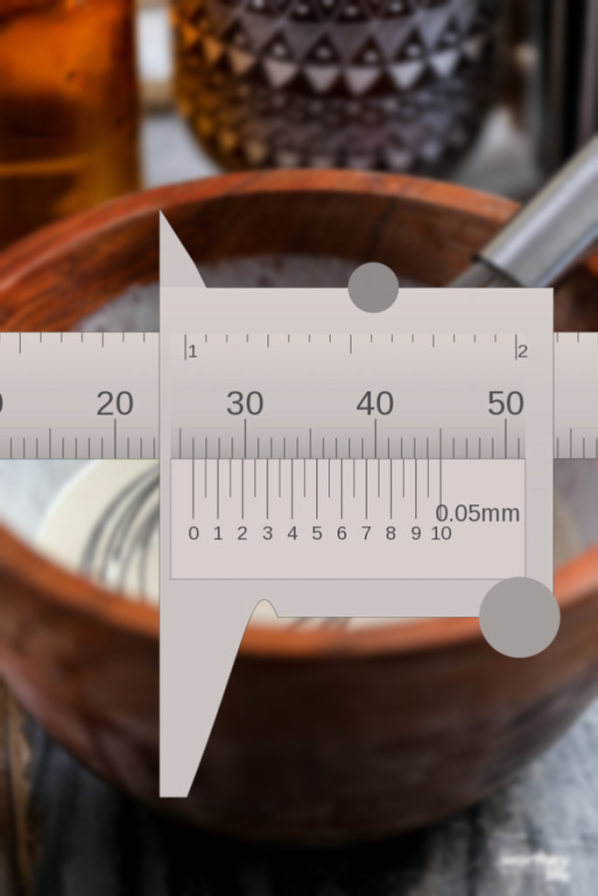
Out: value=26.0 unit=mm
